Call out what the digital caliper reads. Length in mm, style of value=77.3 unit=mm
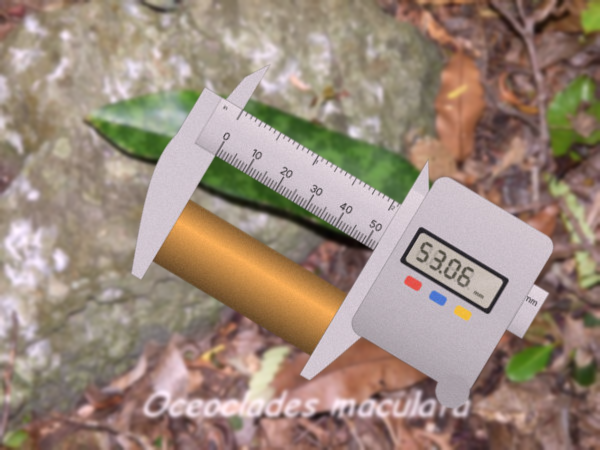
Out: value=53.06 unit=mm
